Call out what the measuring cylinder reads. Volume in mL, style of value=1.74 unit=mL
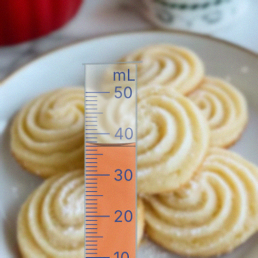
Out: value=37 unit=mL
